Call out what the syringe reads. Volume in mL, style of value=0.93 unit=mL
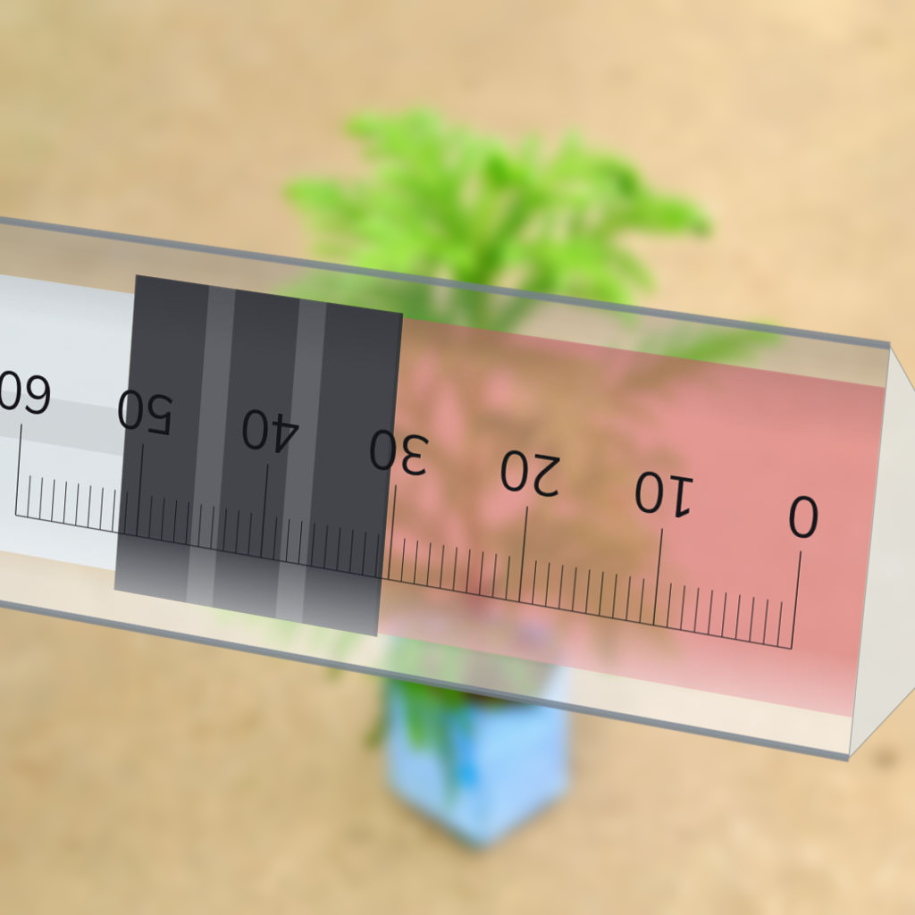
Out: value=30.5 unit=mL
